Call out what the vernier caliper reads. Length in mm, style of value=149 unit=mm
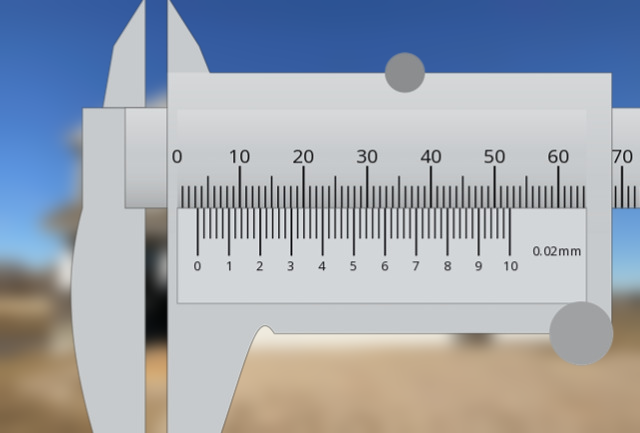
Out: value=3.4 unit=mm
